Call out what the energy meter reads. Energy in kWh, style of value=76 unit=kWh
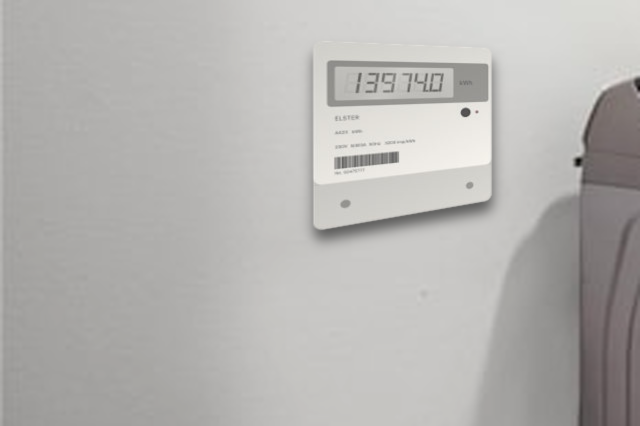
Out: value=13974.0 unit=kWh
